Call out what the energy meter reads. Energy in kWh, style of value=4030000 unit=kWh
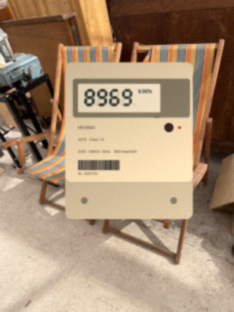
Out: value=8969 unit=kWh
